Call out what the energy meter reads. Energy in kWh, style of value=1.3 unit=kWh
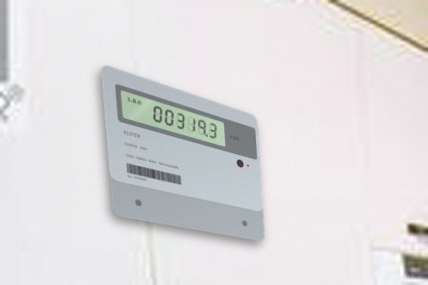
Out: value=319.3 unit=kWh
